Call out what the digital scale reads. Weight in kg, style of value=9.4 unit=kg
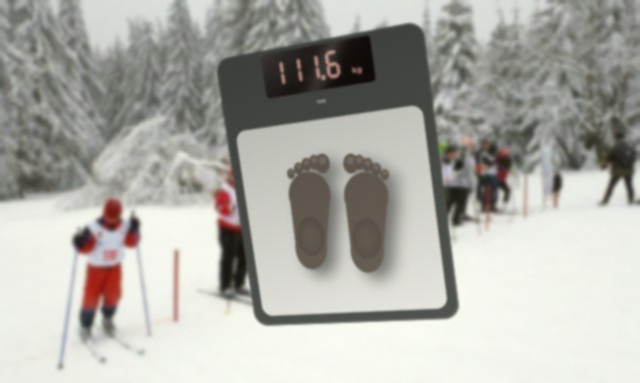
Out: value=111.6 unit=kg
